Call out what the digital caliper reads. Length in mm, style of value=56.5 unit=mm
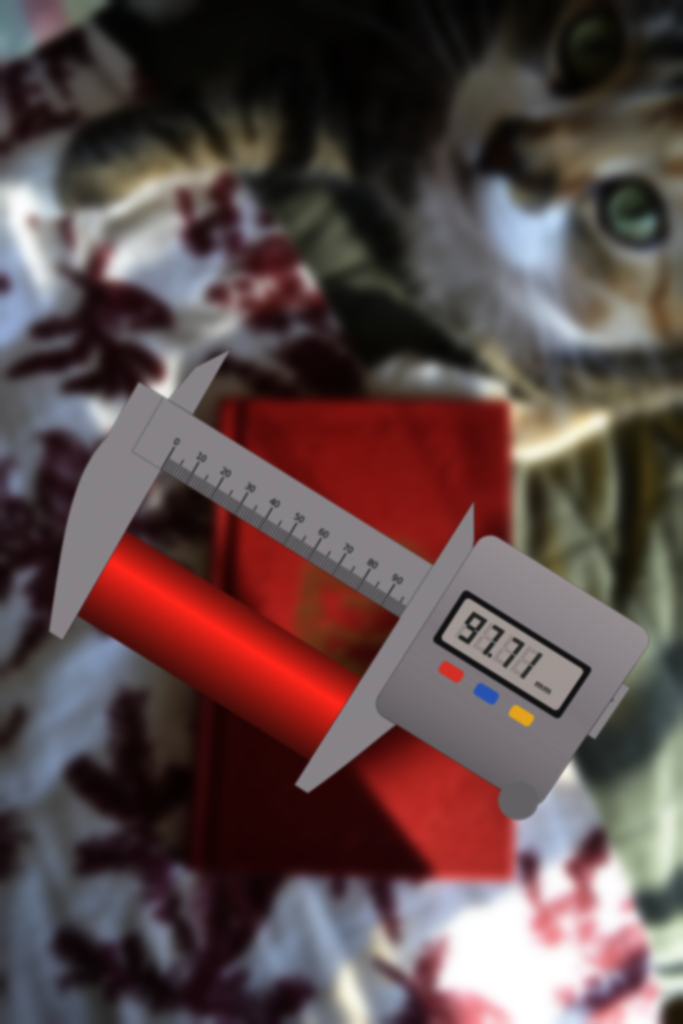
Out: value=97.71 unit=mm
